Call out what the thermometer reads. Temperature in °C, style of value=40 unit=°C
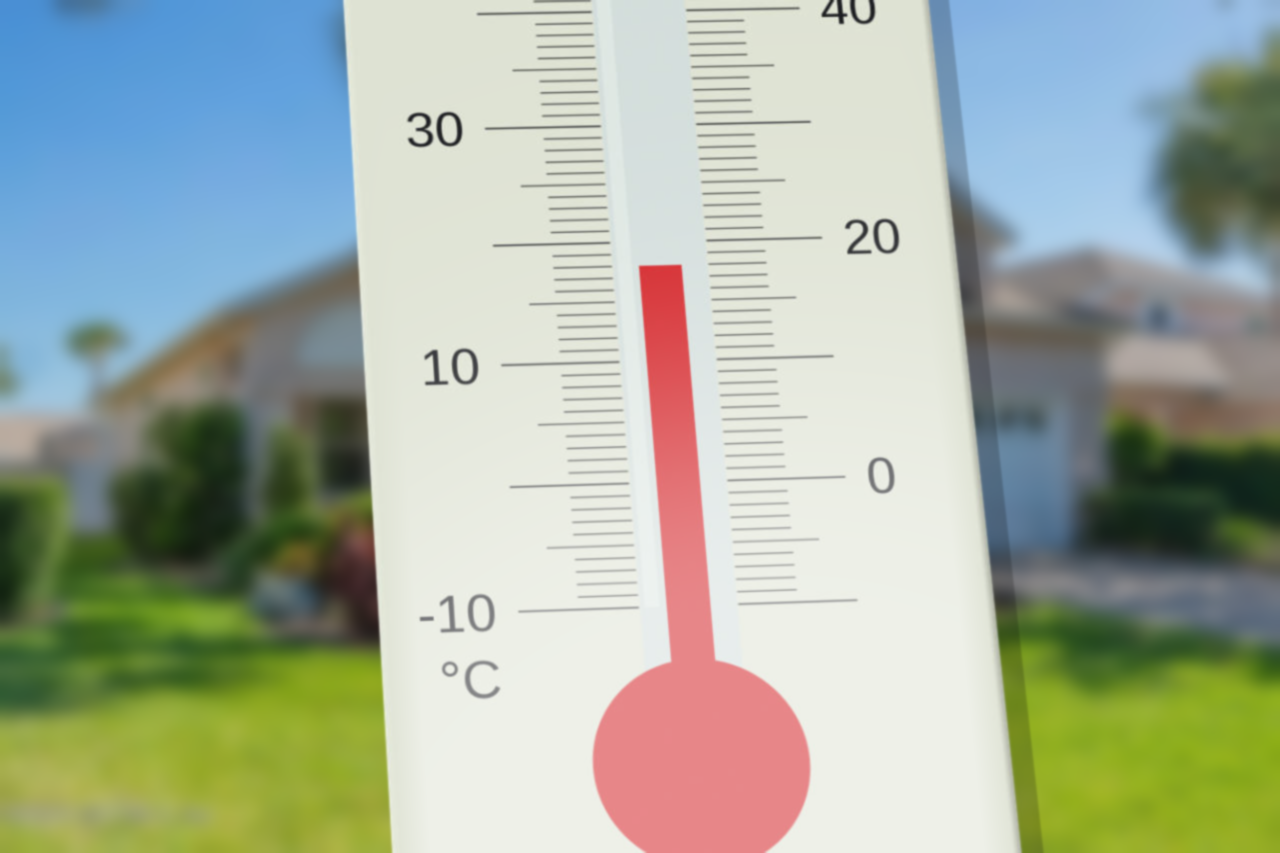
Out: value=18 unit=°C
